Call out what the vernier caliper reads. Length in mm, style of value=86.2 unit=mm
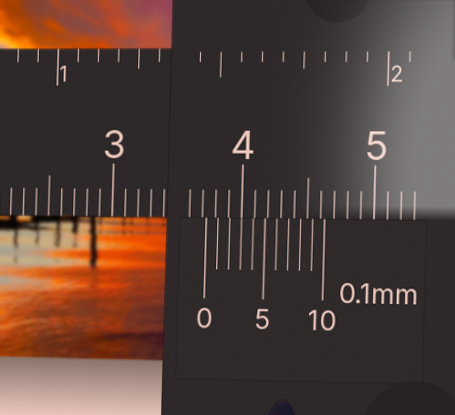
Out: value=37.3 unit=mm
